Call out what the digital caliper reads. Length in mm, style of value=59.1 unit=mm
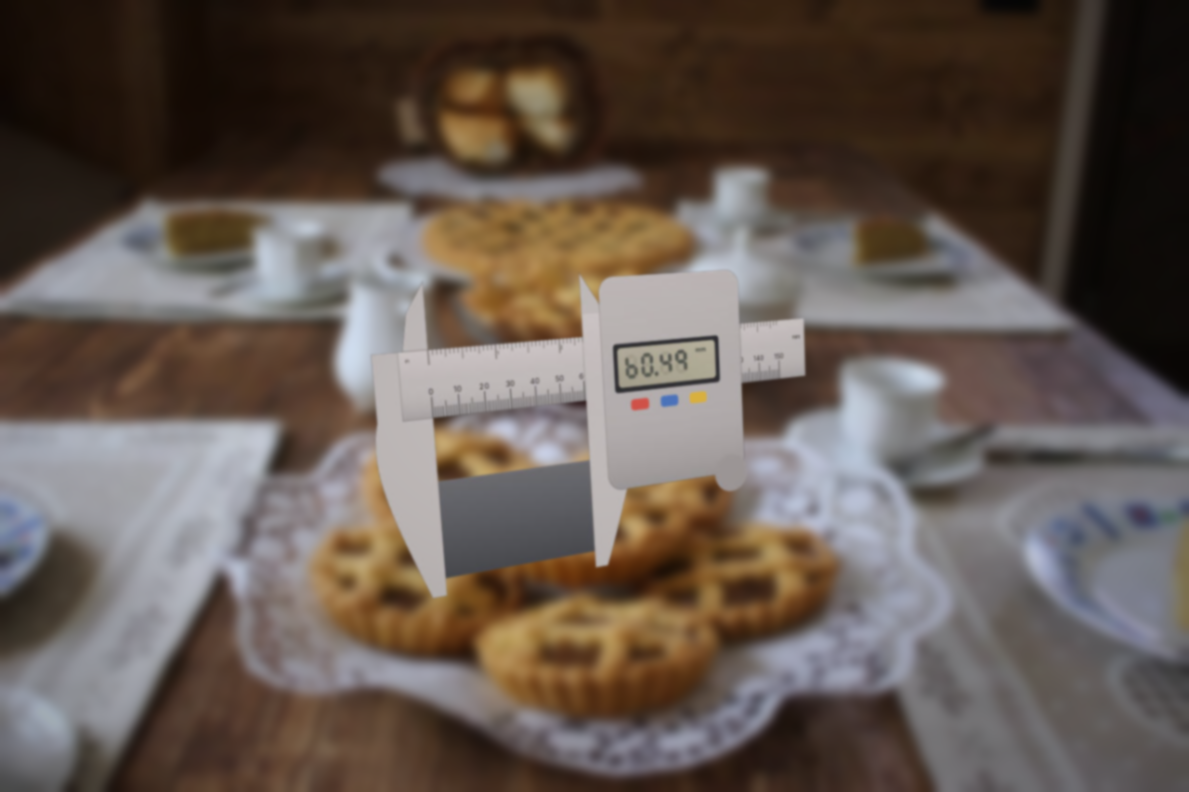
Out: value=60.49 unit=mm
